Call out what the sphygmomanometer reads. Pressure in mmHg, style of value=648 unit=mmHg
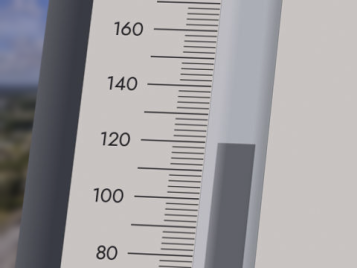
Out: value=120 unit=mmHg
